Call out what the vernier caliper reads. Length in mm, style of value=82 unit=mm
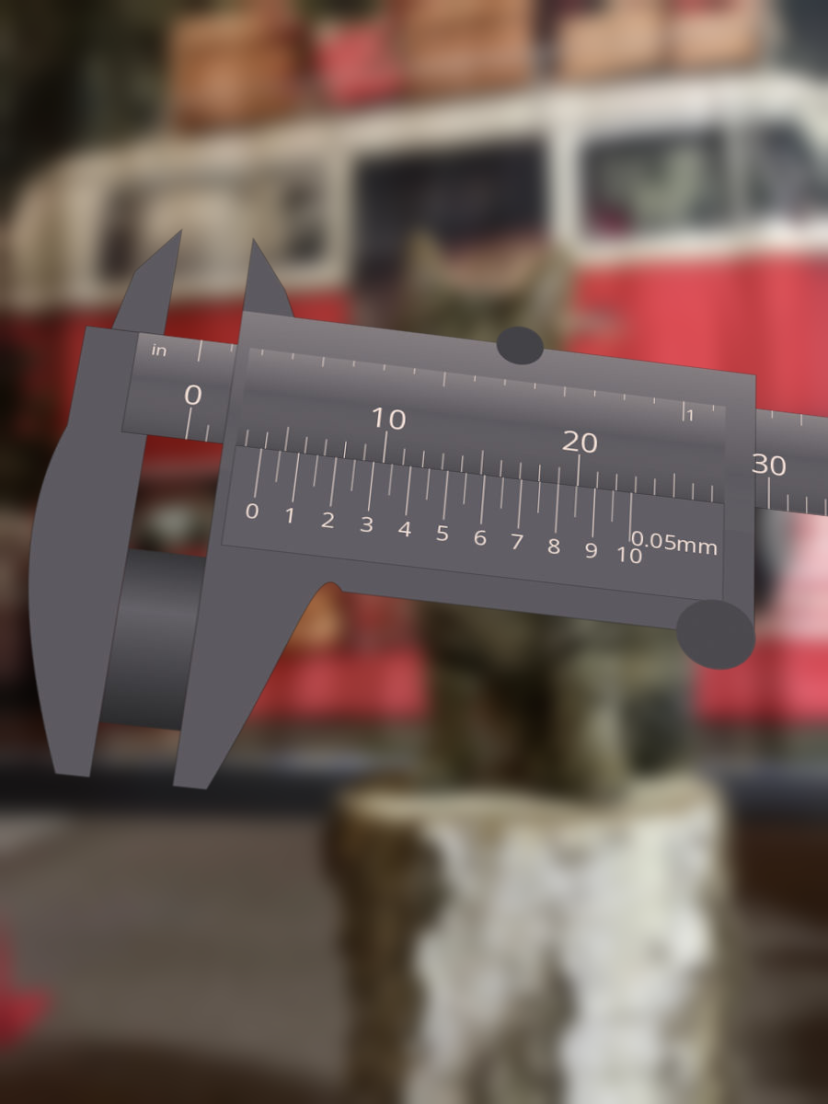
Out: value=3.8 unit=mm
